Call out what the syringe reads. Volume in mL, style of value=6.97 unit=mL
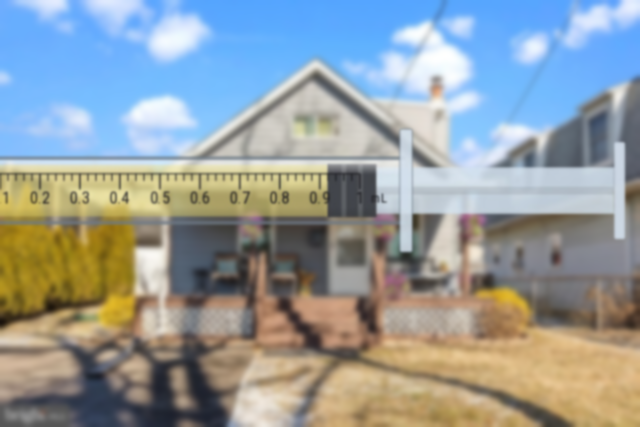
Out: value=0.92 unit=mL
